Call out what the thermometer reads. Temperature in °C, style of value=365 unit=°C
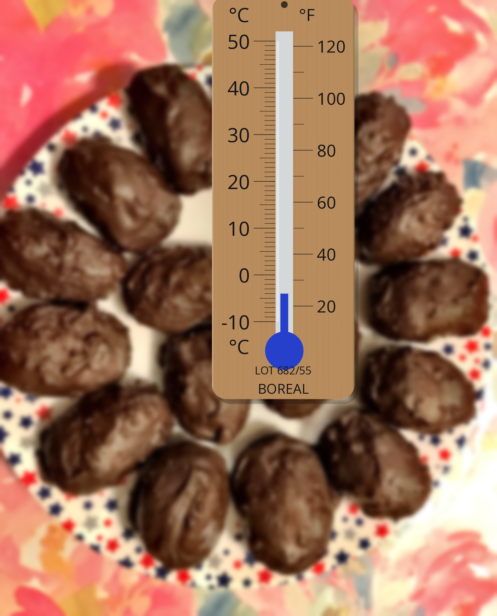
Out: value=-4 unit=°C
